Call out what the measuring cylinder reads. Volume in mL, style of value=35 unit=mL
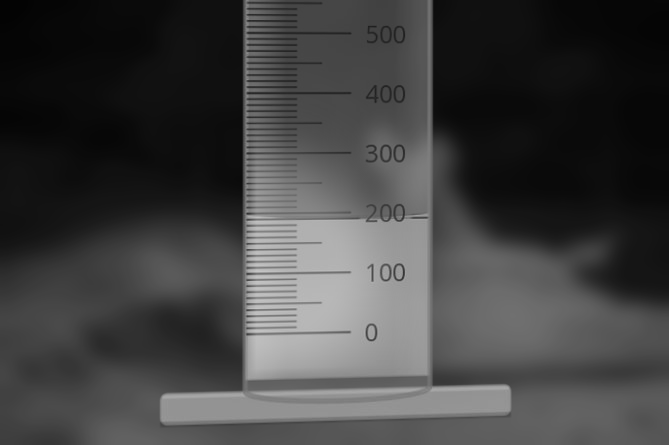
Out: value=190 unit=mL
